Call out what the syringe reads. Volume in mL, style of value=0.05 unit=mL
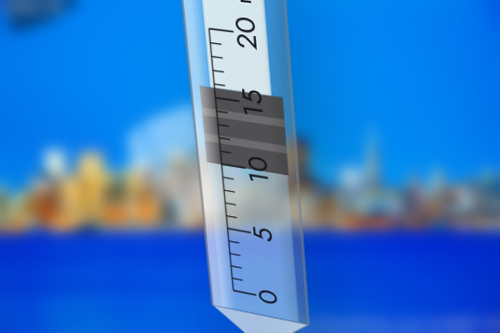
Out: value=10 unit=mL
